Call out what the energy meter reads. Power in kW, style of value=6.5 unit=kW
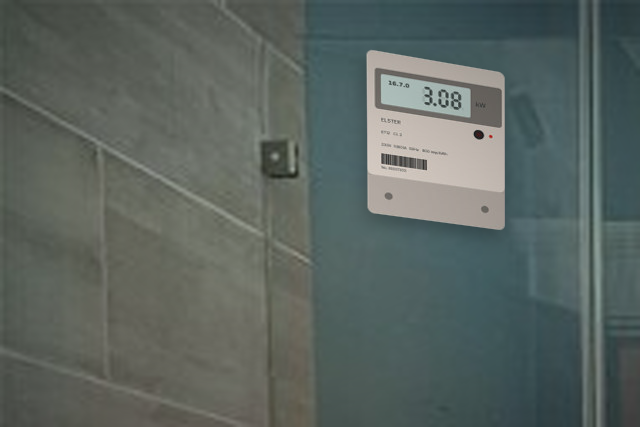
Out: value=3.08 unit=kW
